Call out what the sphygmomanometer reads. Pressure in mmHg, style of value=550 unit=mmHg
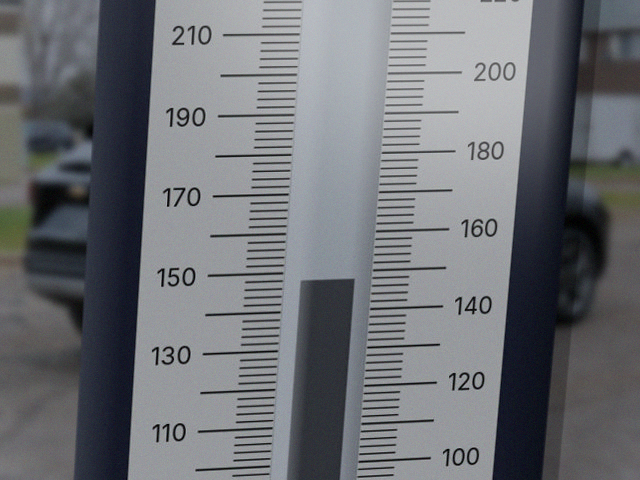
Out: value=148 unit=mmHg
